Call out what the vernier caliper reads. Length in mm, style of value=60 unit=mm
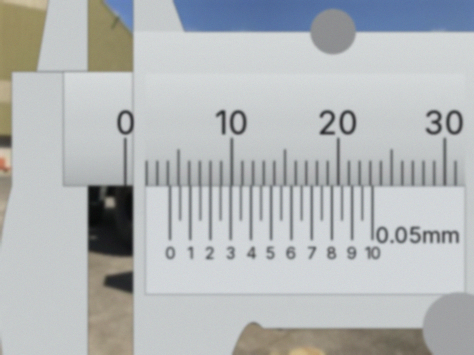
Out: value=4.2 unit=mm
